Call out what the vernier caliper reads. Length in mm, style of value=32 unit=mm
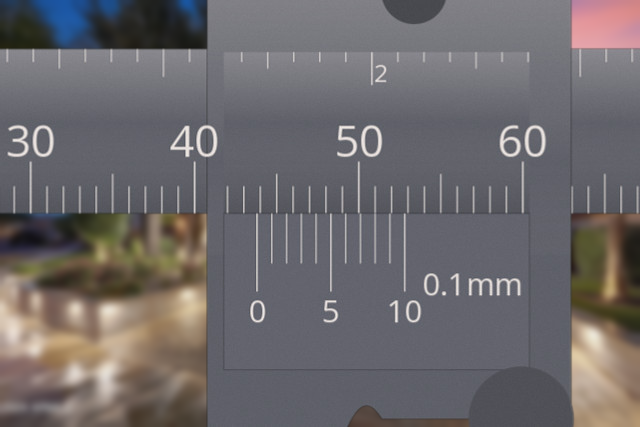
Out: value=43.8 unit=mm
